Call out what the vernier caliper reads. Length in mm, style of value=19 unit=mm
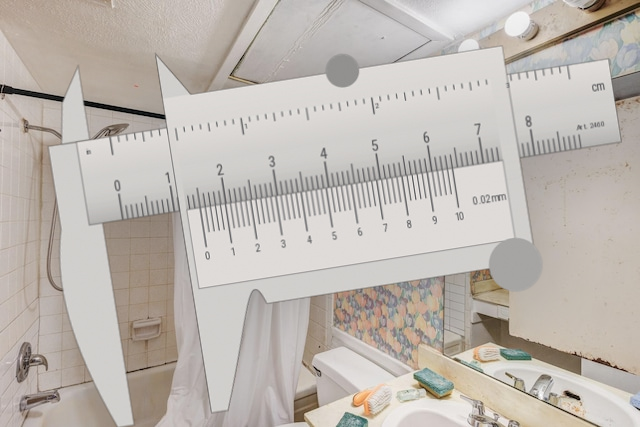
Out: value=15.0 unit=mm
